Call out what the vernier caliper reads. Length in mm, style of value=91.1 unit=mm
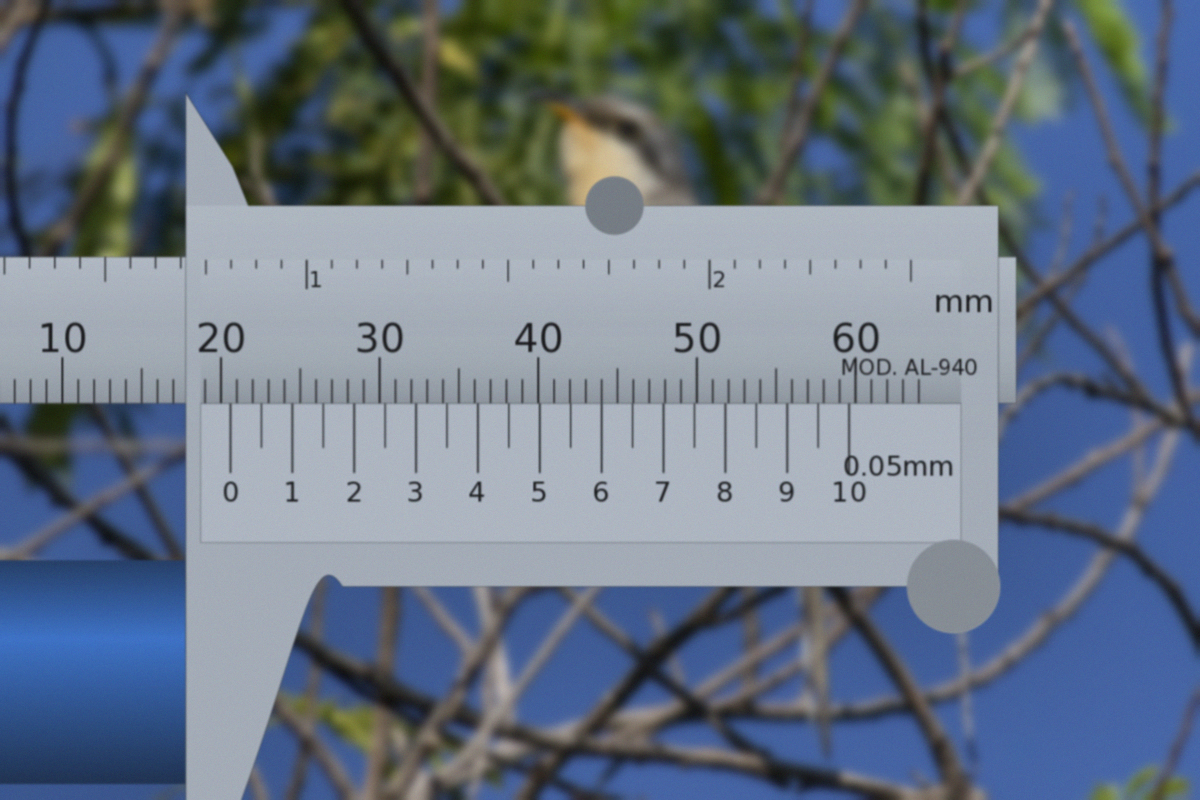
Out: value=20.6 unit=mm
